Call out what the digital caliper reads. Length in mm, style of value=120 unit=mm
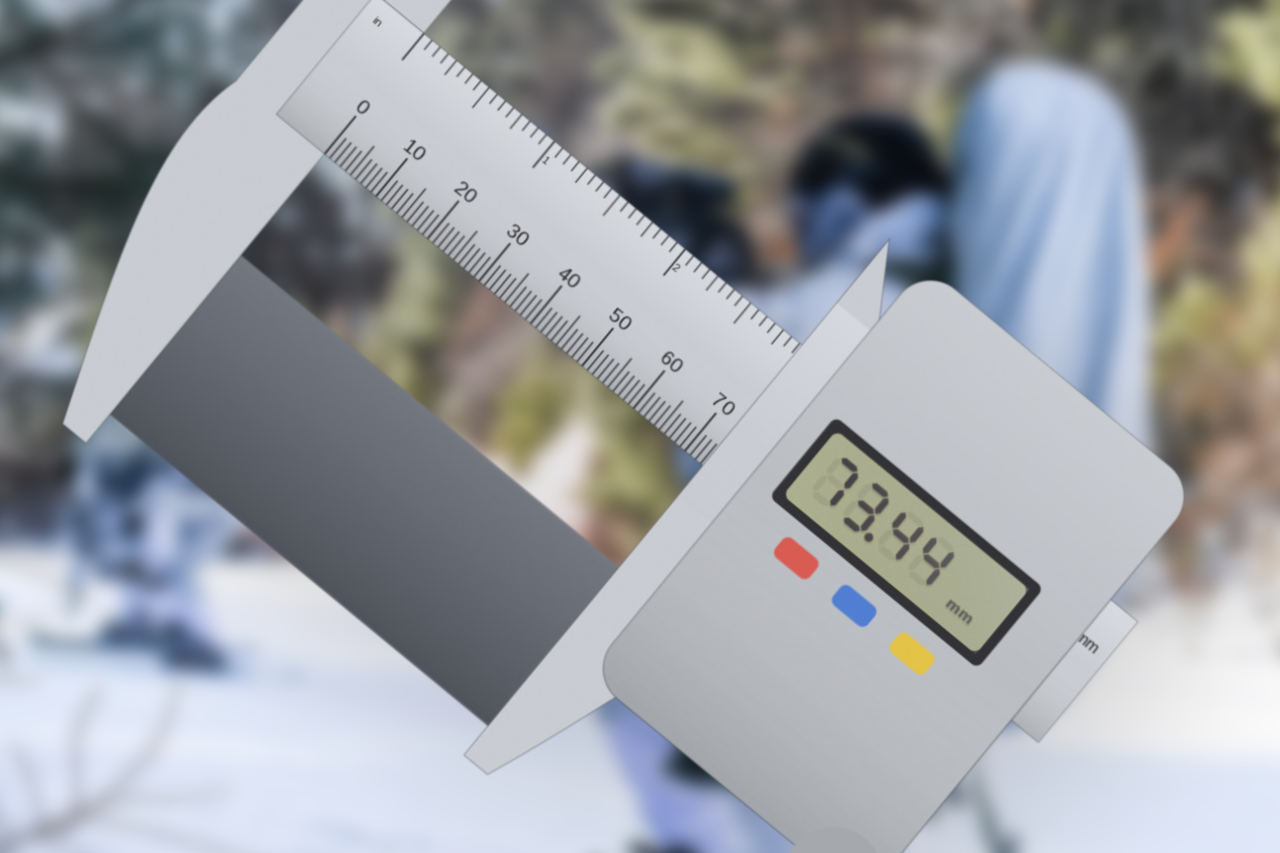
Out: value=73.44 unit=mm
